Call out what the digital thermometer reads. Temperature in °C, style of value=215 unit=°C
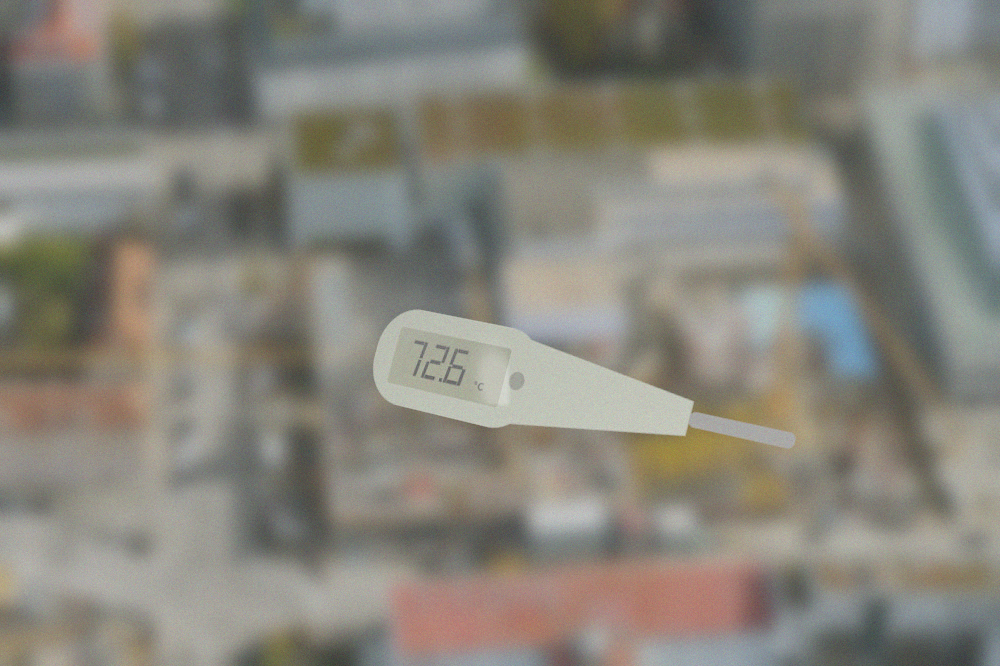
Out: value=72.6 unit=°C
